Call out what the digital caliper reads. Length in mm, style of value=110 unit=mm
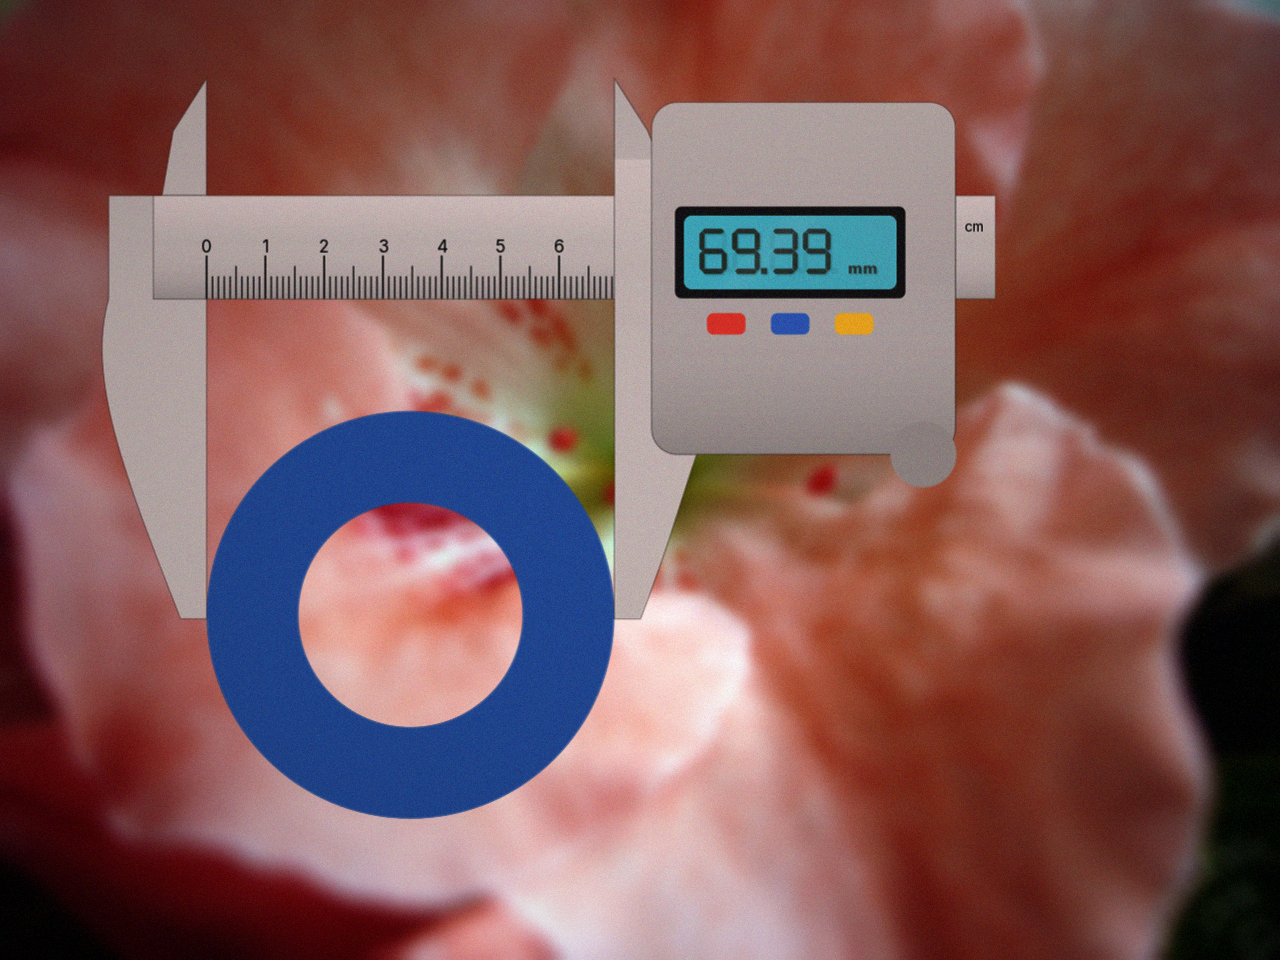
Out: value=69.39 unit=mm
